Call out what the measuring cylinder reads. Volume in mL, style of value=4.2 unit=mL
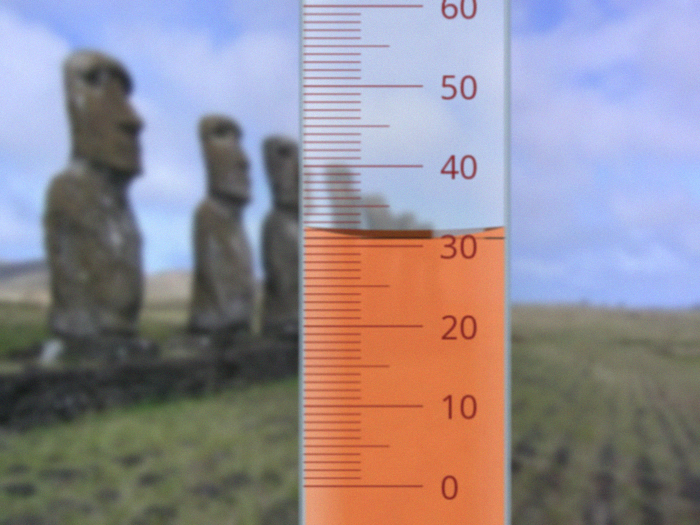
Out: value=31 unit=mL
